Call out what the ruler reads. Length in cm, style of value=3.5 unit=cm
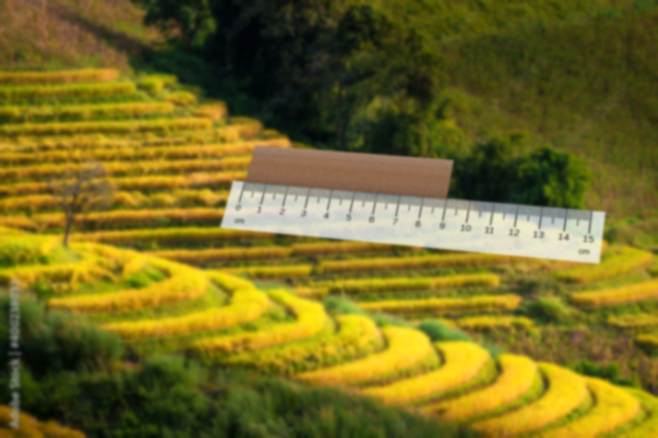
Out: value=9 unit=cm
